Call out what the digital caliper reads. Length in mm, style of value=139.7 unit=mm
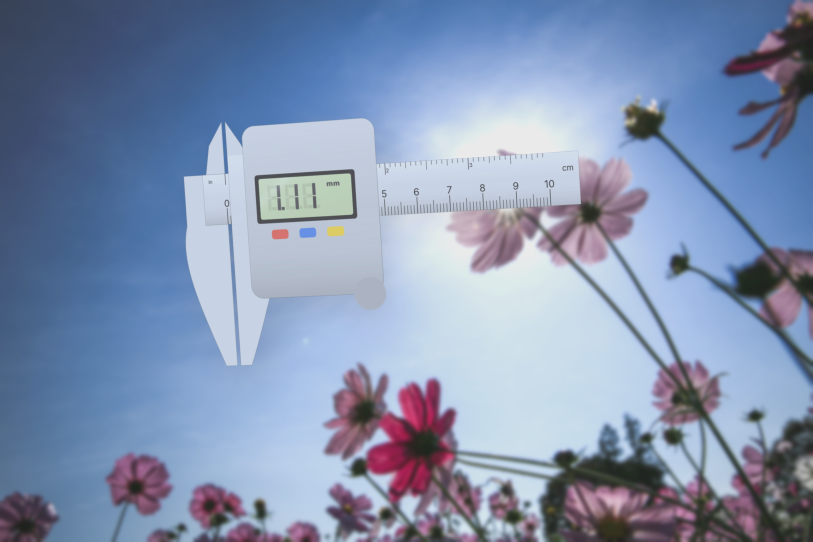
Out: value=1.11 unit=mm
